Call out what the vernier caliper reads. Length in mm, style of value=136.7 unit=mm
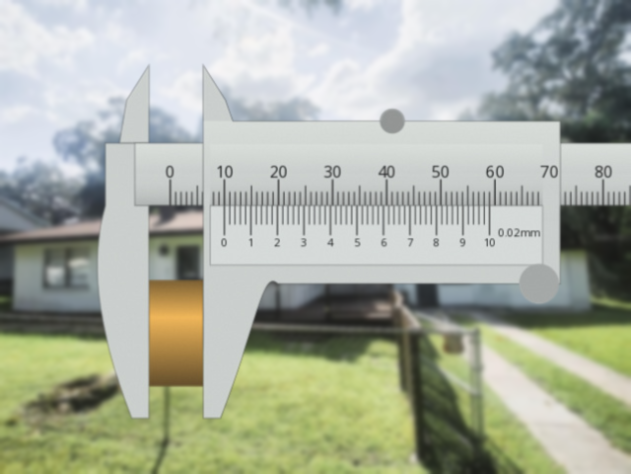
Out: value=10.0 unit=mm
